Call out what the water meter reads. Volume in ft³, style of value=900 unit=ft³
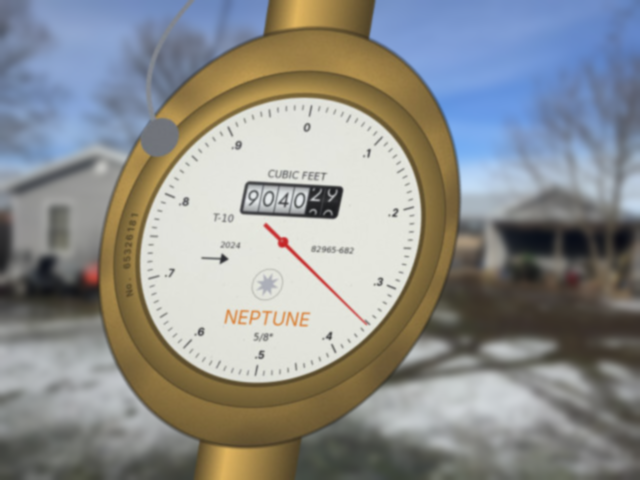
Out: value=904029.35 unit=ft³
